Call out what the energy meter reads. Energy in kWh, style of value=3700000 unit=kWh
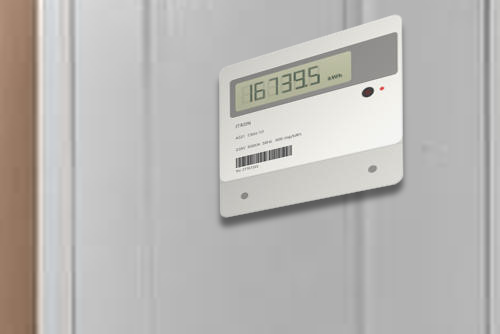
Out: value=16739.5 unit=kWh
